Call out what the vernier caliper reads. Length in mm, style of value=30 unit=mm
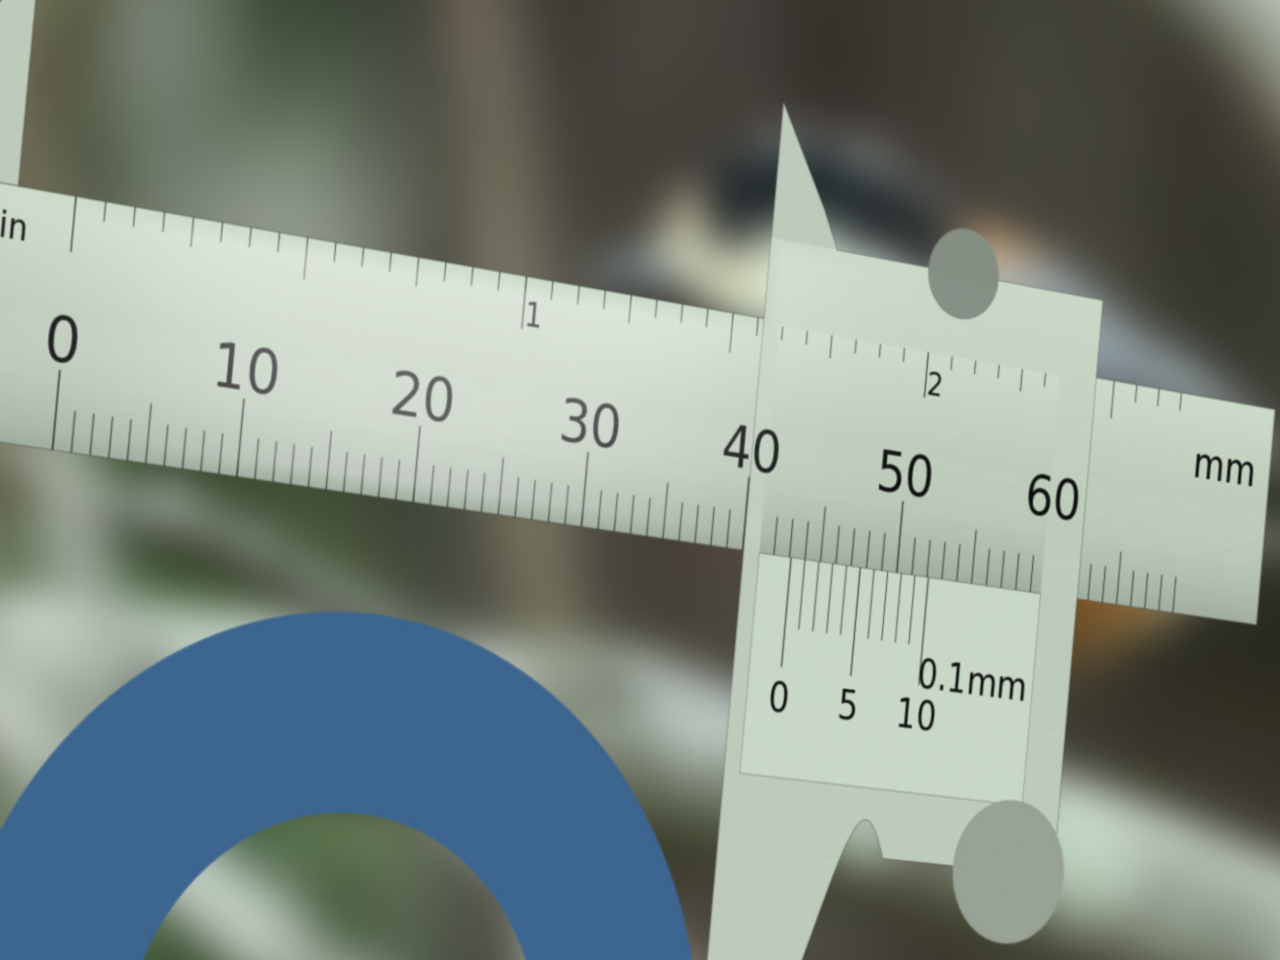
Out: value=43.1 unit=mm
